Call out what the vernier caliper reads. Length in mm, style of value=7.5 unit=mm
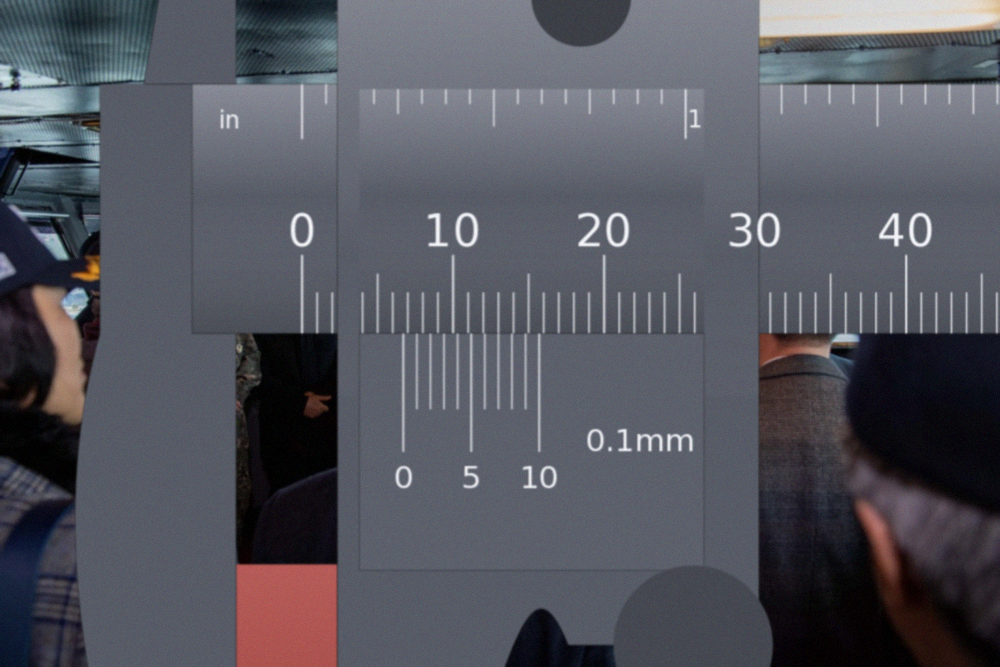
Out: value=6.7 unit=mm
